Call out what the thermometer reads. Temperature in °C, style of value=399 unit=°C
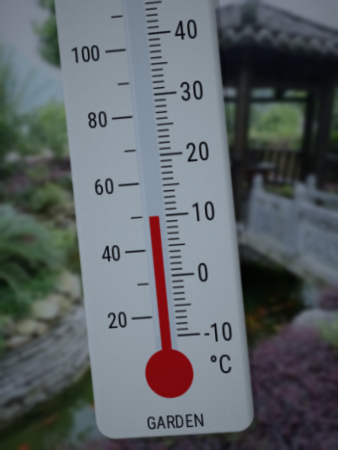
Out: value=10 unit=°C
